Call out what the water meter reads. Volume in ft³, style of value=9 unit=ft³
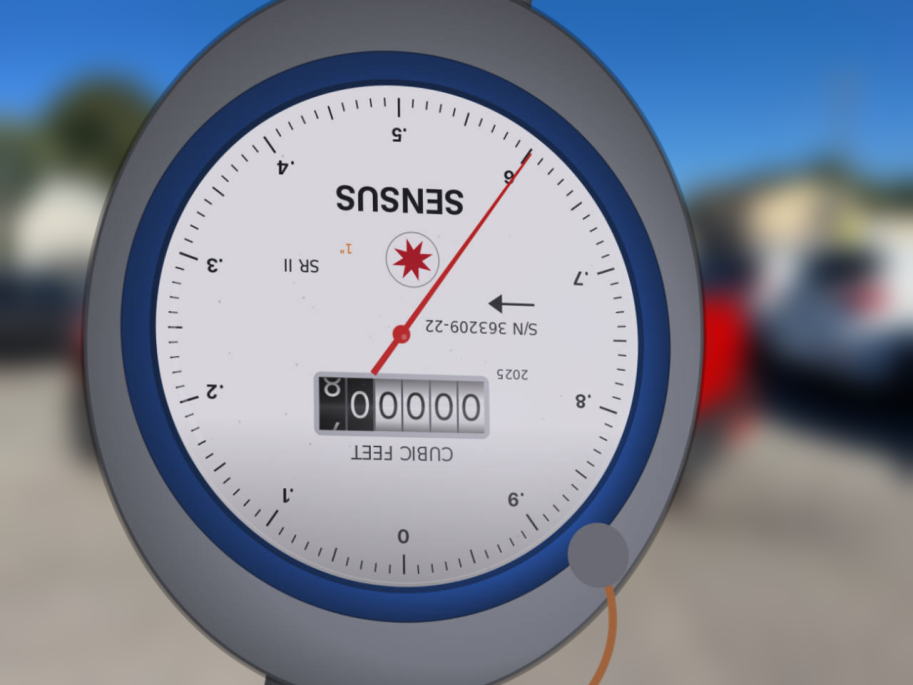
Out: value=7.60 unit=ft³
